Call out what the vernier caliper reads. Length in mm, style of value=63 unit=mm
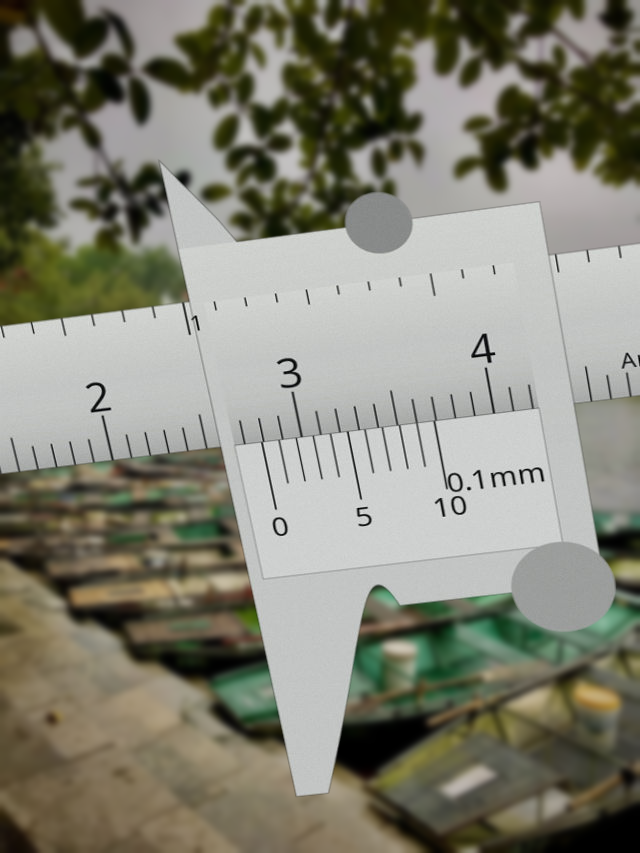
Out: value=27.9 unit=mm
